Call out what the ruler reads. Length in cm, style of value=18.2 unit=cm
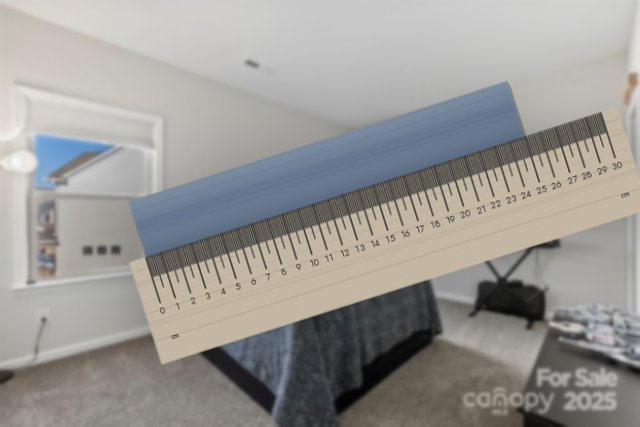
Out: value=25 unit=cm
